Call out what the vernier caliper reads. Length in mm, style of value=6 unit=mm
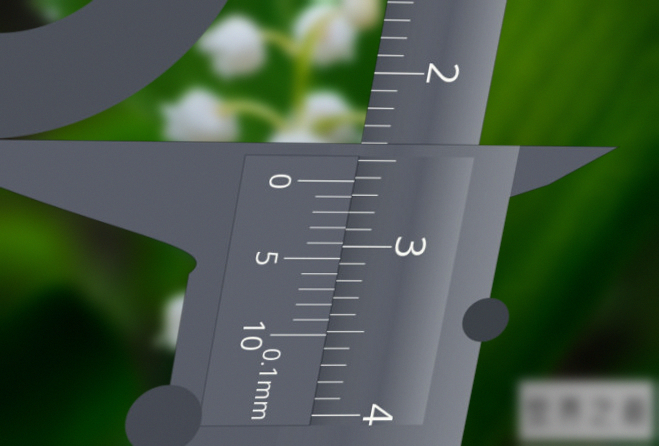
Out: value=26.2 unit=mm
